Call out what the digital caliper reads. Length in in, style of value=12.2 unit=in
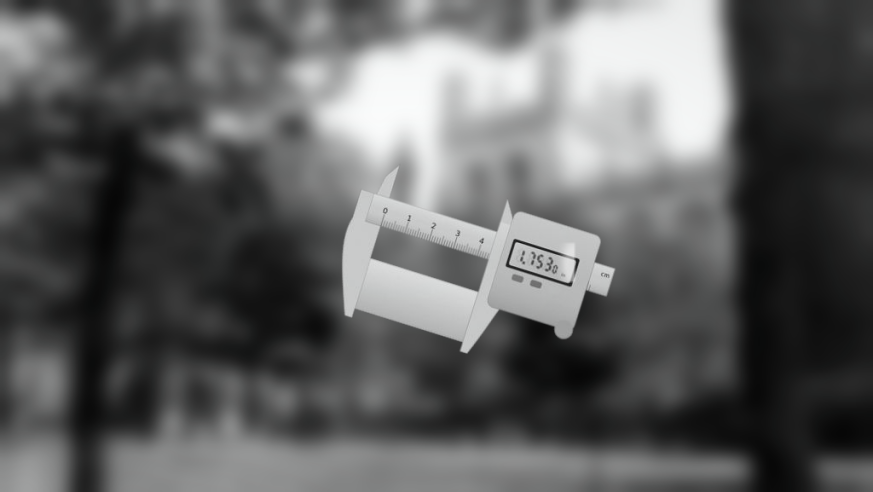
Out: value=1.7530 unit=in
